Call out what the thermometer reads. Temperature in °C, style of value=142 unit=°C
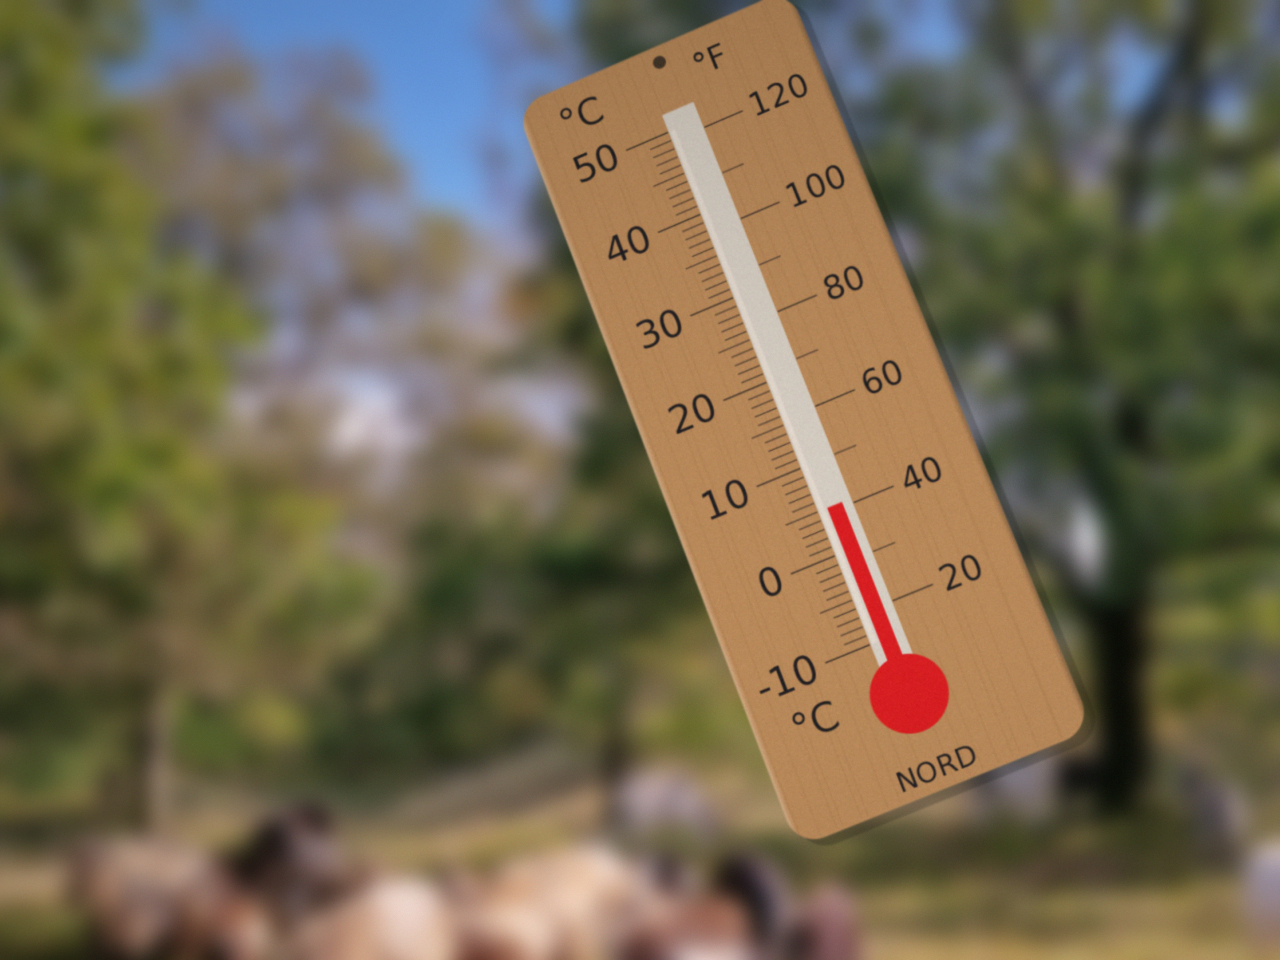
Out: value=5 unit=°C
